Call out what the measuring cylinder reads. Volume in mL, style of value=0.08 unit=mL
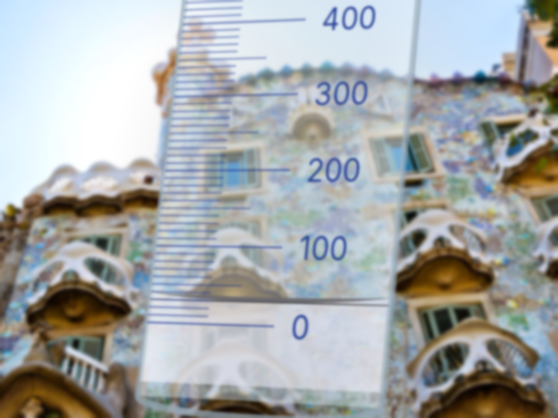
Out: value=30 unit=mL
